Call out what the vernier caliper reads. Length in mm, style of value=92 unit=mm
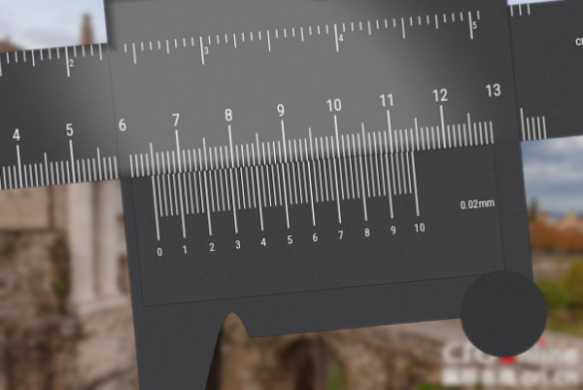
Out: value=64.8 unit=mm
